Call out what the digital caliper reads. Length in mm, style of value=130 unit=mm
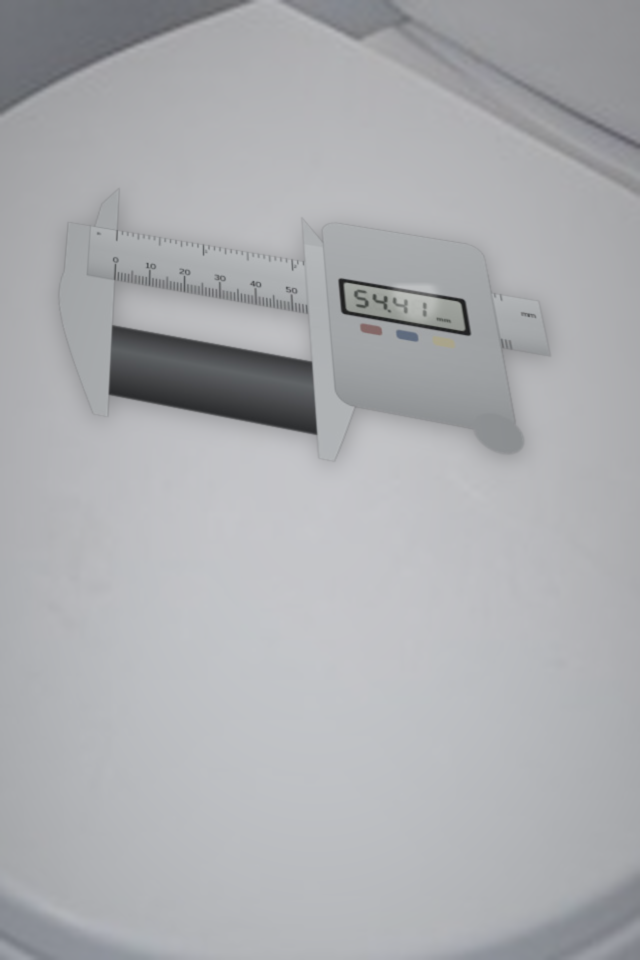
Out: value=54.41 unit=mm
